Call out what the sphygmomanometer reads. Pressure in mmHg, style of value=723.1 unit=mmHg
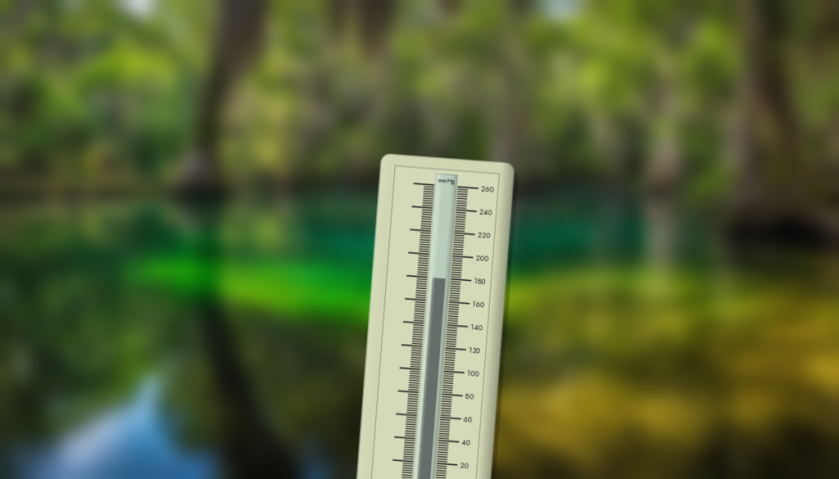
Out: value=180 unit=mmHg
